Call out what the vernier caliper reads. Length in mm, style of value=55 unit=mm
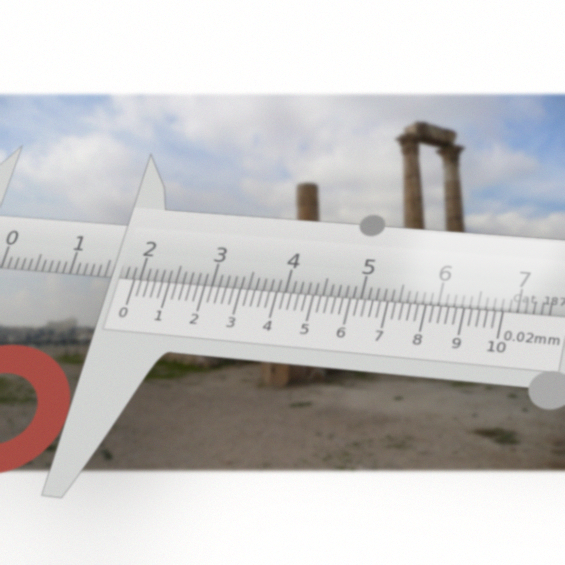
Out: value=19.2 unit=mm
